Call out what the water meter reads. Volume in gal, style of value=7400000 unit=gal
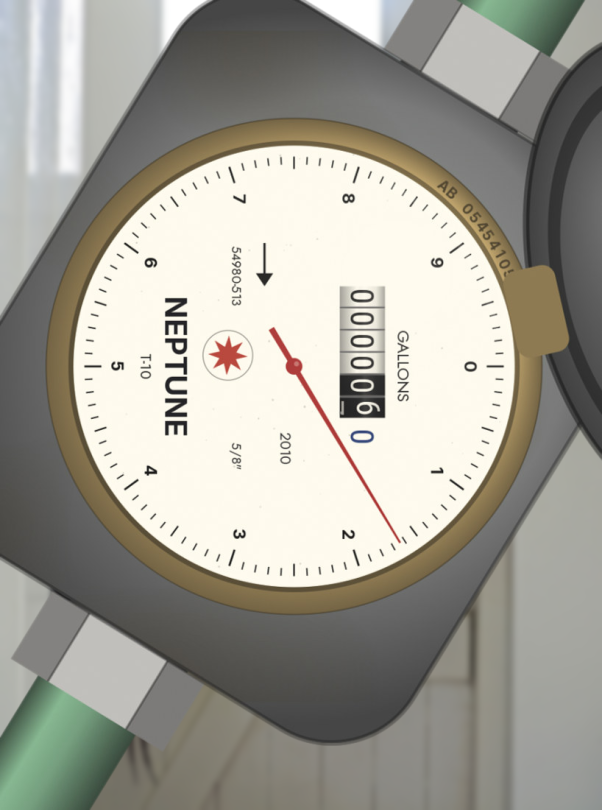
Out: value=61.6 unit=gal
